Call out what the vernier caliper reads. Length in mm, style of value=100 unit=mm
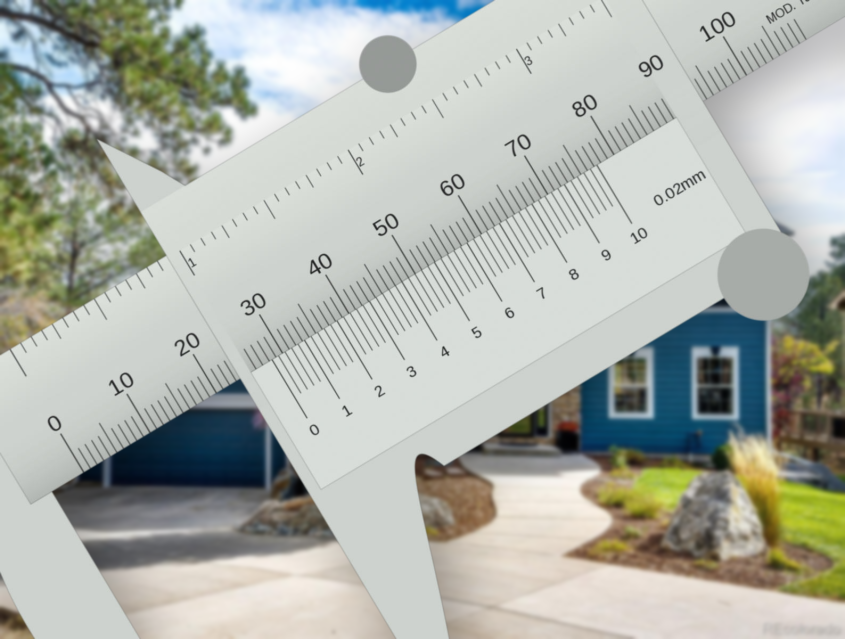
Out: value=28.4 unit=mm
